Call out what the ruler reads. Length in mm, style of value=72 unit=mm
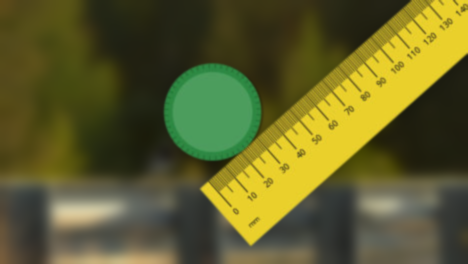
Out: value=45 unit=mm
